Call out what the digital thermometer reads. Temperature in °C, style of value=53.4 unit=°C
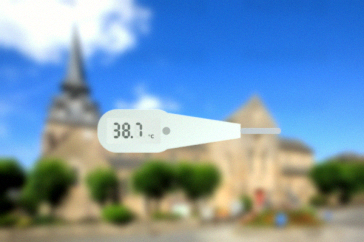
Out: value=38.7 unit=°C
